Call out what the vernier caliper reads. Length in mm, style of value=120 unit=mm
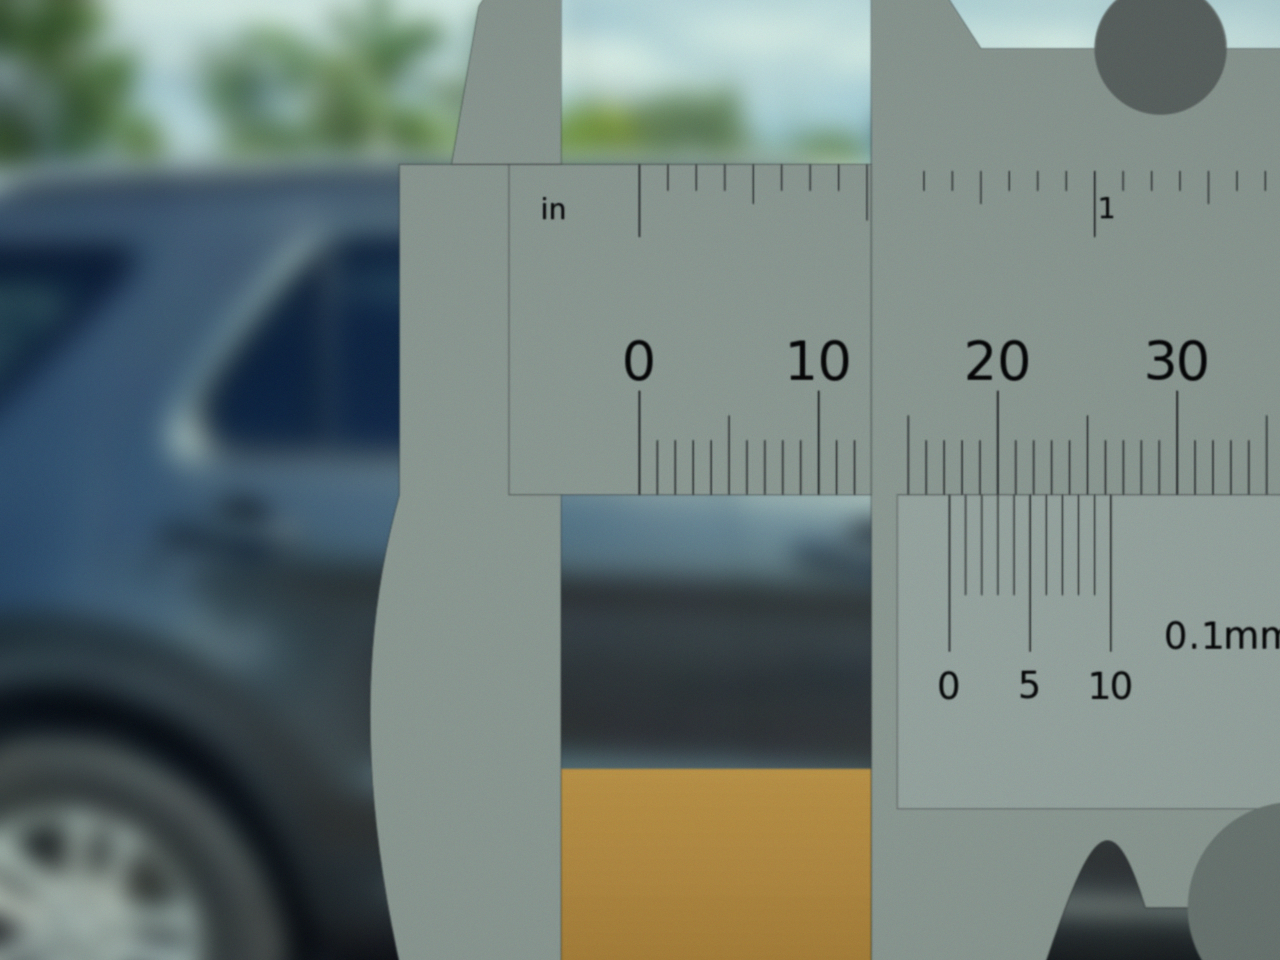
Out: value=17.3 unit=mm
